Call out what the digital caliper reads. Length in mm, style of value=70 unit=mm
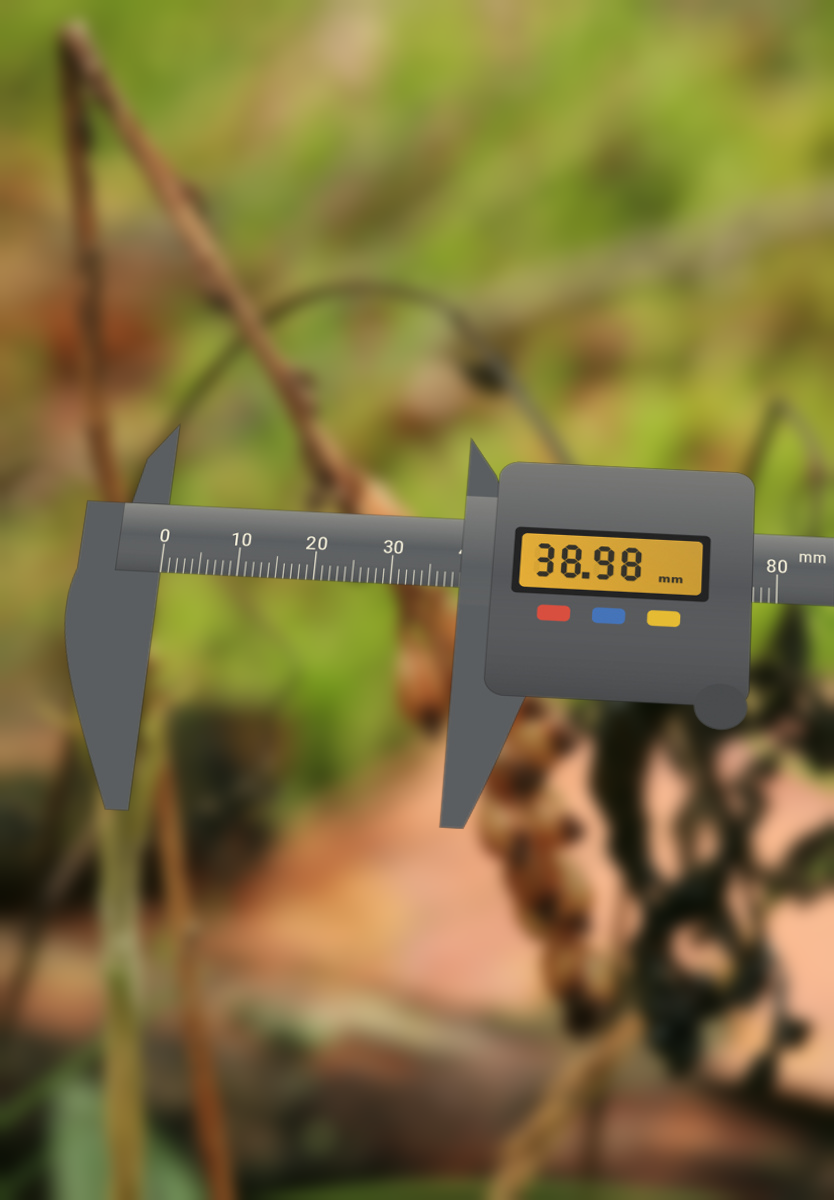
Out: value=38.98 unit=mm
